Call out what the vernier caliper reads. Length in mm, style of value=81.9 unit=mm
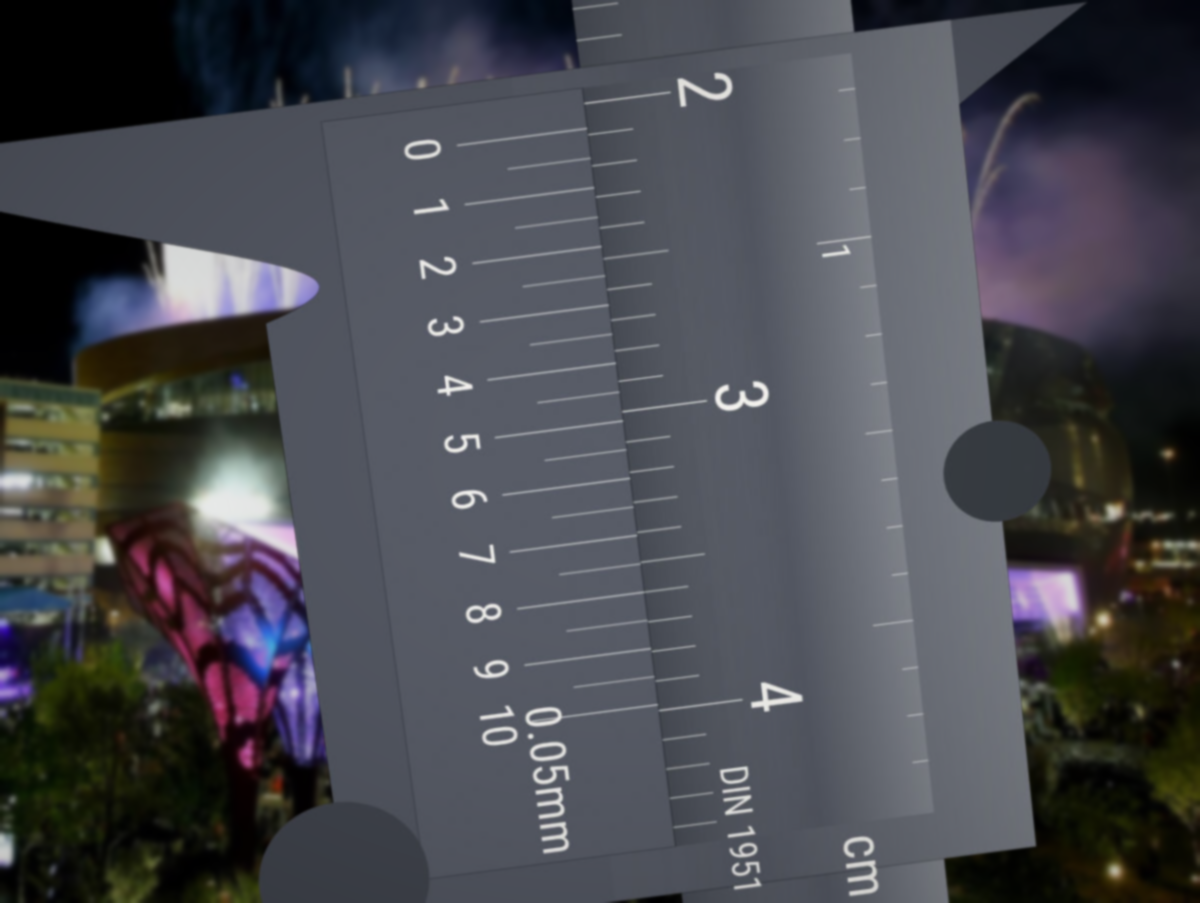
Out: value=20.8 unit=mm
